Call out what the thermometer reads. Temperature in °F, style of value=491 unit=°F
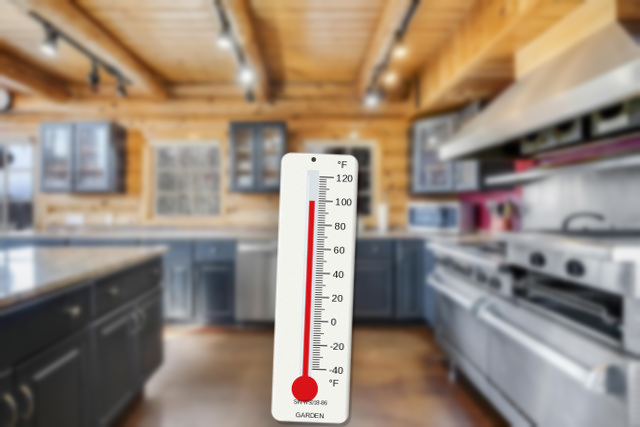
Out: value=100 unit=°F
